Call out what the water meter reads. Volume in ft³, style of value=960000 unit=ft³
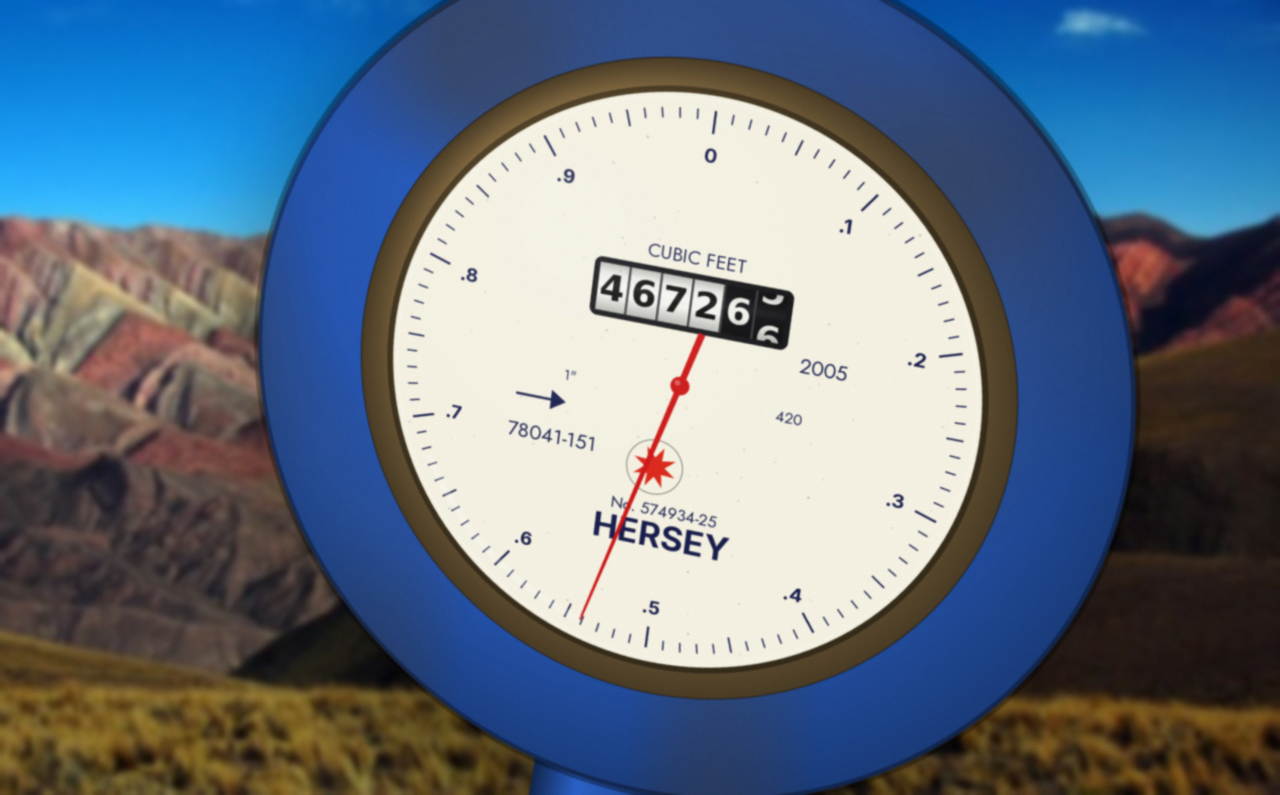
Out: value=467265.54 unit=ft³
